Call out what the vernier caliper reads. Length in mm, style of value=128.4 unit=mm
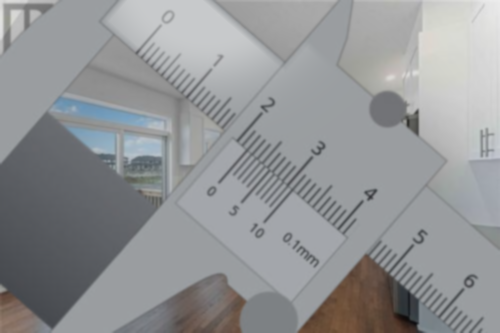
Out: value=22.0 unit=mm
